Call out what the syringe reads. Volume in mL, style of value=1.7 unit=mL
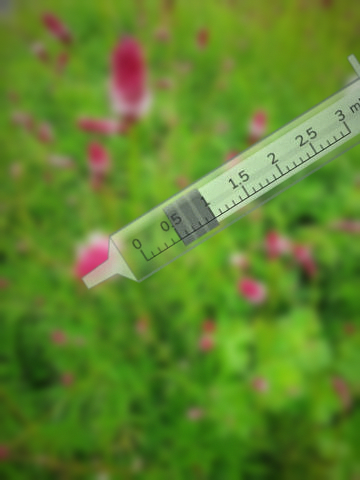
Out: value=0.5 unit=mL
